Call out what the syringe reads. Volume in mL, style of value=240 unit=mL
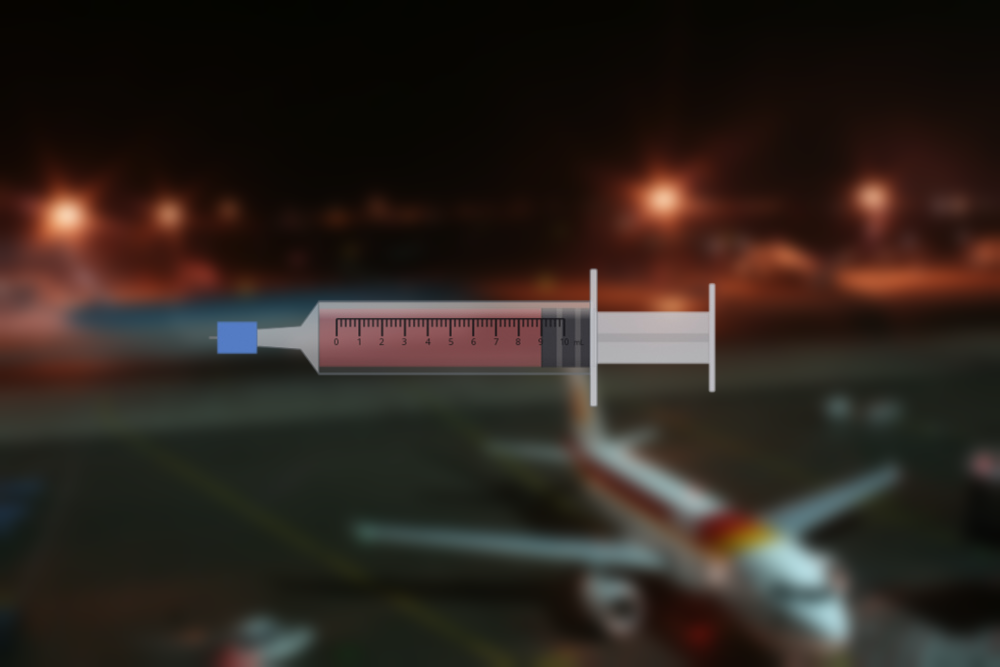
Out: value=9 unit=mL
